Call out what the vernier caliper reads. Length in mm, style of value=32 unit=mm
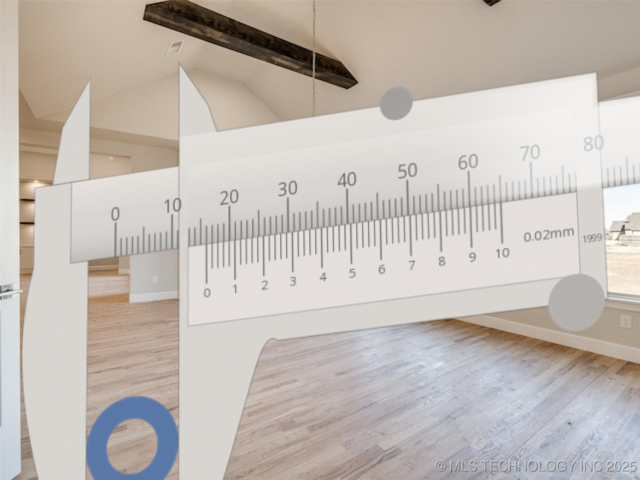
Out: value=16.0 unit=mm
